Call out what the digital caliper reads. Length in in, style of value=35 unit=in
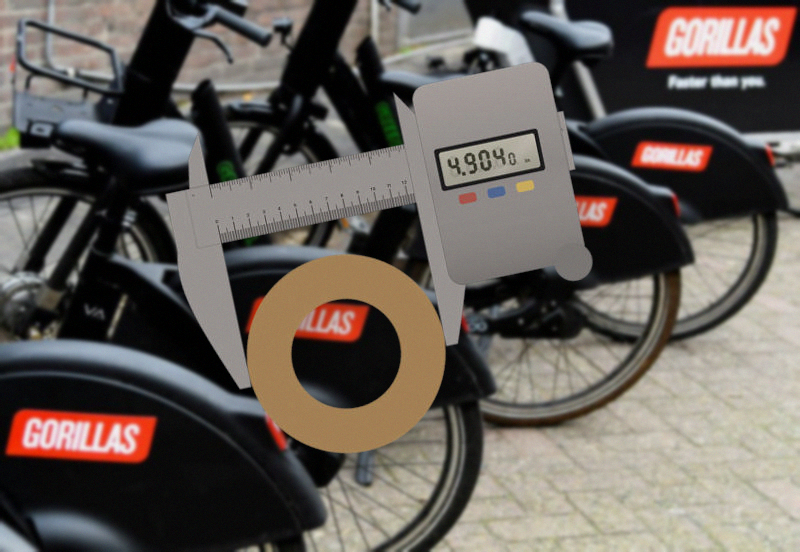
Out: value=4.9040 unit=in
